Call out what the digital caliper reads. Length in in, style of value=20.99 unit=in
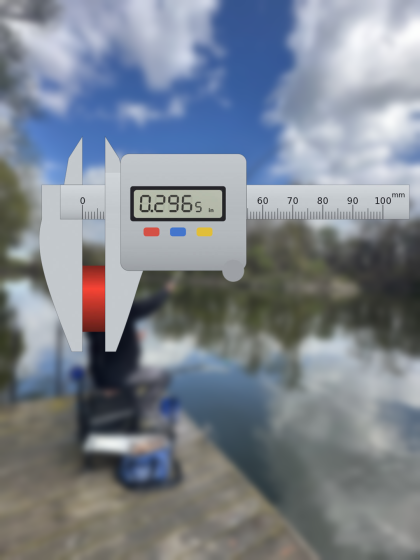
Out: value=0.2965 unit=in
